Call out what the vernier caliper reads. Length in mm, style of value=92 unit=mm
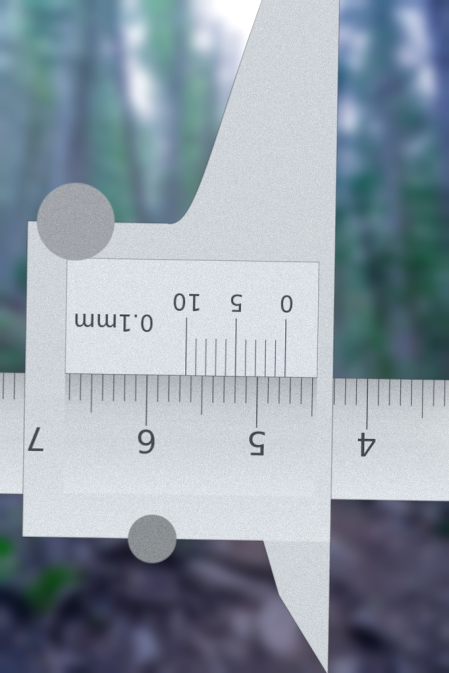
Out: value=47.5 unit=mm
